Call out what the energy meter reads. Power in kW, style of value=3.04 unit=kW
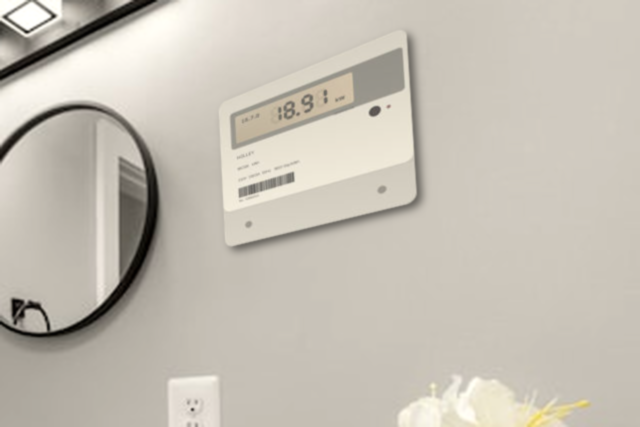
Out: value=18.91 unit=kW
